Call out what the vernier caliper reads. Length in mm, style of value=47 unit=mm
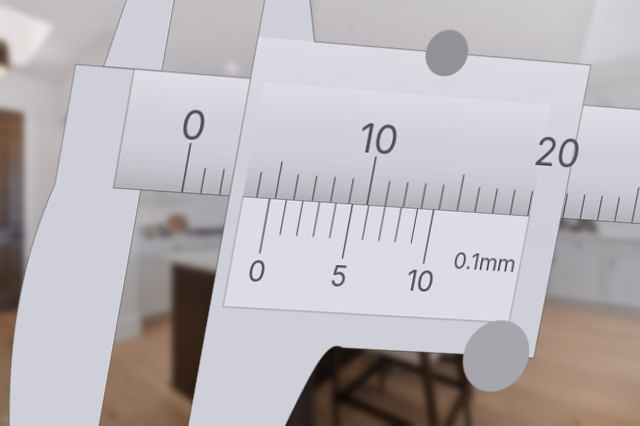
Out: value=4.7 unit=mm
